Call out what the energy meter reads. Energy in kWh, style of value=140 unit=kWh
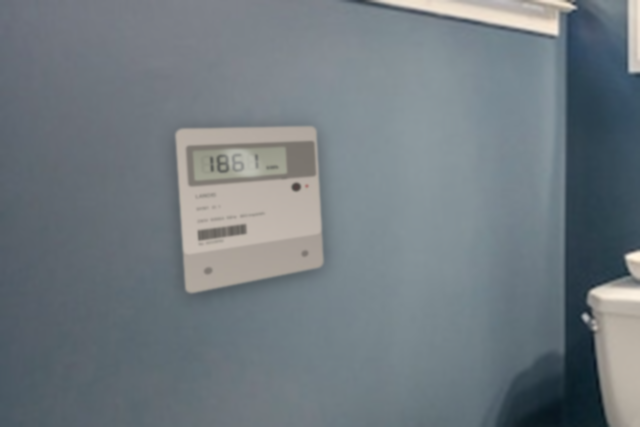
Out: value=1861 unit=kWh
